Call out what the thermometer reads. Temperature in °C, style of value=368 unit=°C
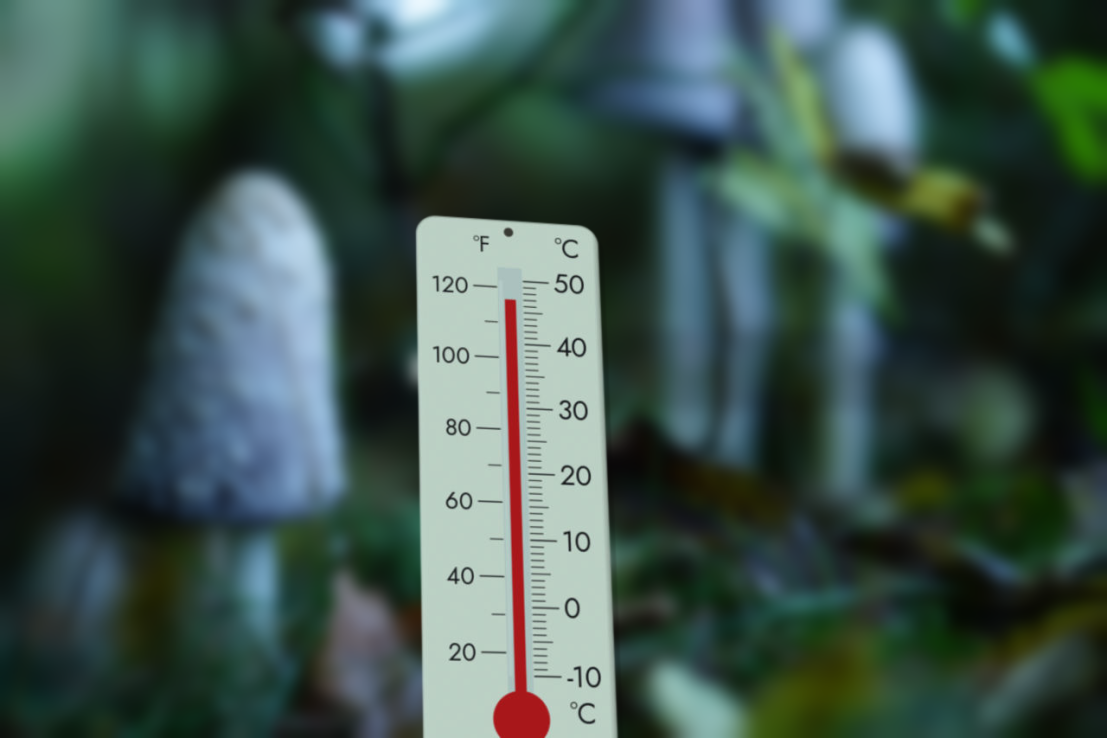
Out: value=47 unit=°C
